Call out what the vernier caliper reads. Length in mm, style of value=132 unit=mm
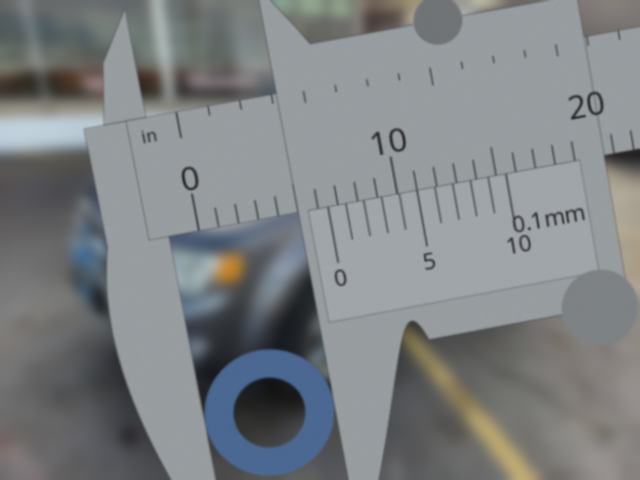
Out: value=6.5 unit=mm
